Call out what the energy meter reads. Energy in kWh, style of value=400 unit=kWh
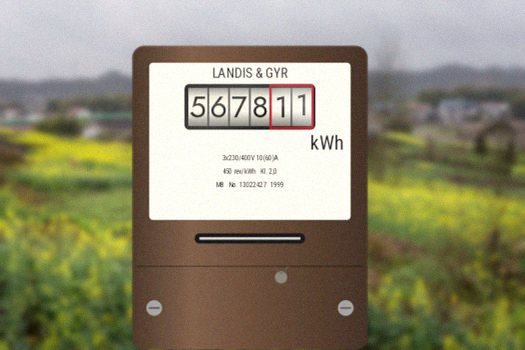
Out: value=5678.11 unit=kWh
